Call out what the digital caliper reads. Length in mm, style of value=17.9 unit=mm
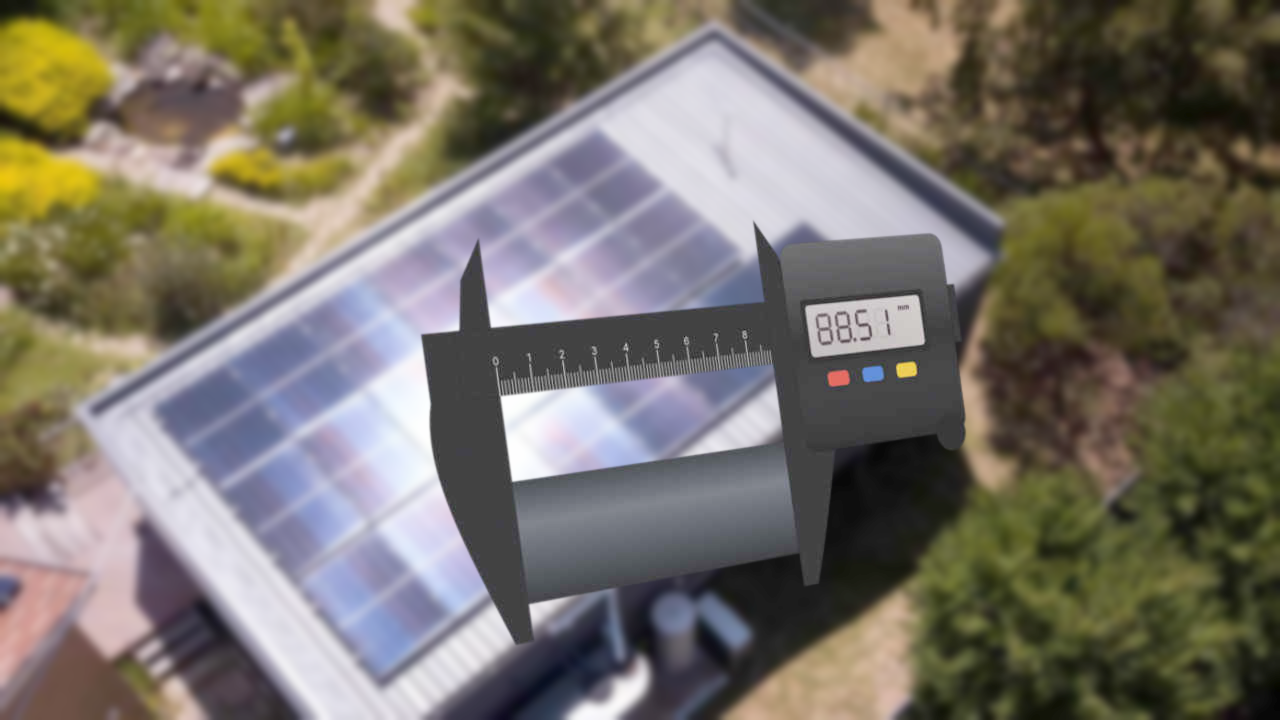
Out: value=88.51 unit=mm
